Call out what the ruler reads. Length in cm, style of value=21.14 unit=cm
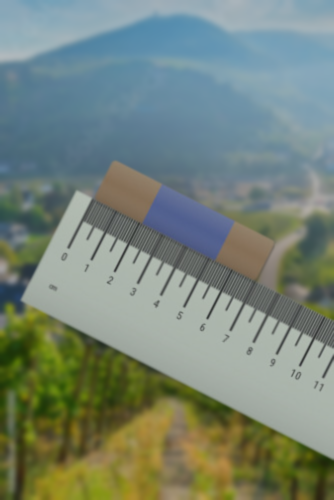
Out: value=7 unit=cm
